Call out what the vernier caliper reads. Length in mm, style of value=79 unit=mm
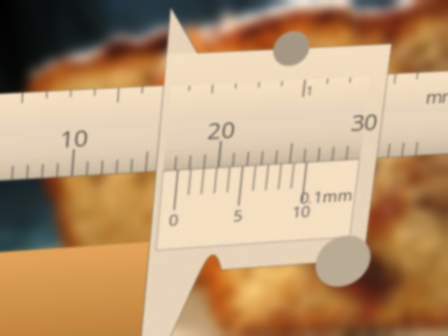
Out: value=17.2 unit=mm
